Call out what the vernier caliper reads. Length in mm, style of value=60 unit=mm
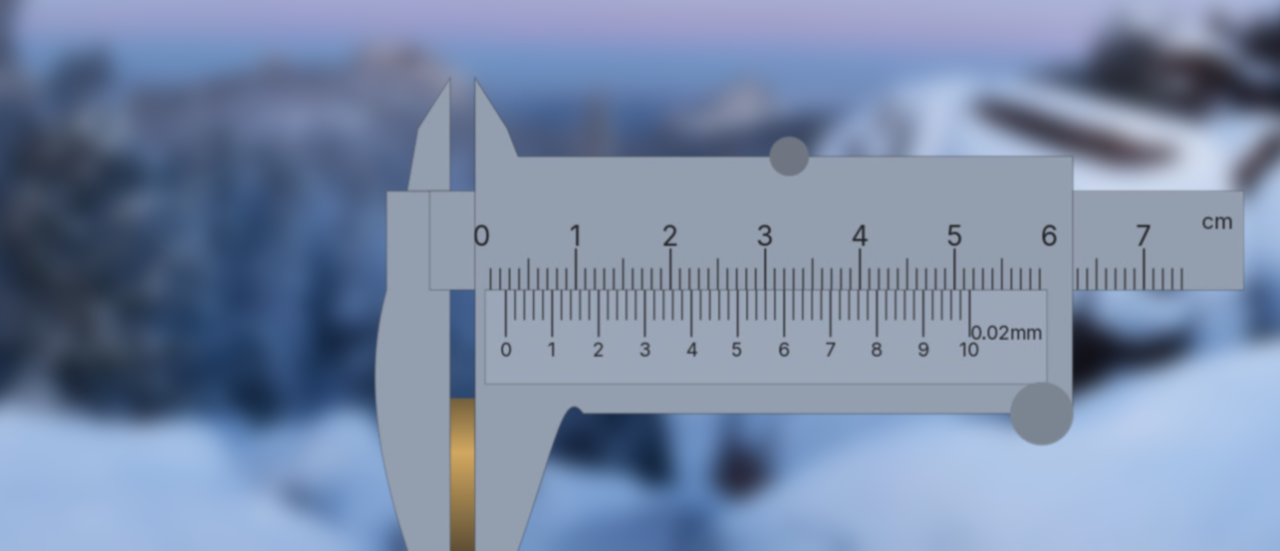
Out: value=2.6 unit=mm
